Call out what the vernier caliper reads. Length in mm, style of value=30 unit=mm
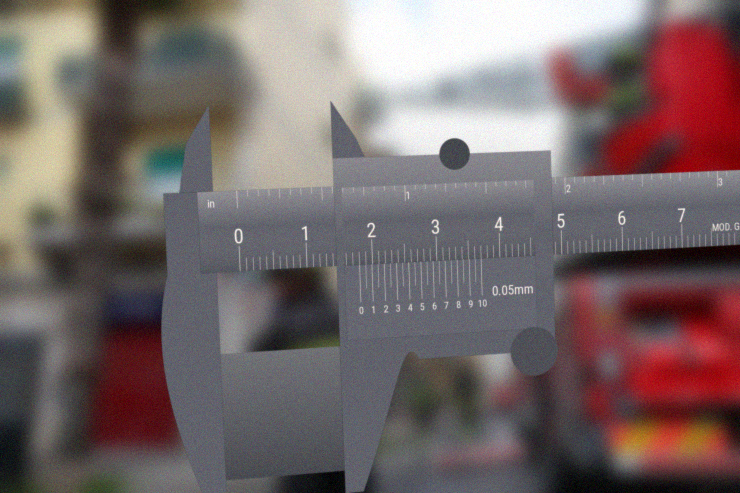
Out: value=18.0 unit=mm
